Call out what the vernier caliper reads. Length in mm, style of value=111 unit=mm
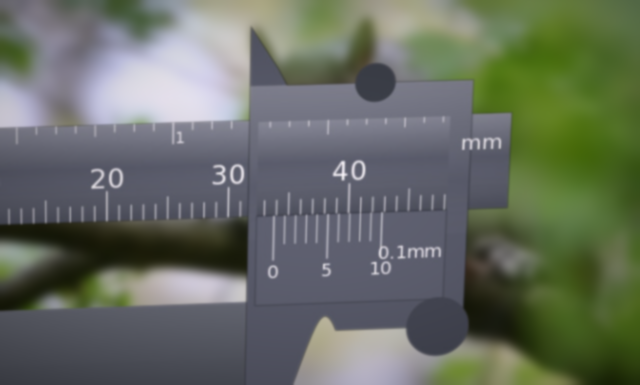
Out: value=33.8 unit=mm
